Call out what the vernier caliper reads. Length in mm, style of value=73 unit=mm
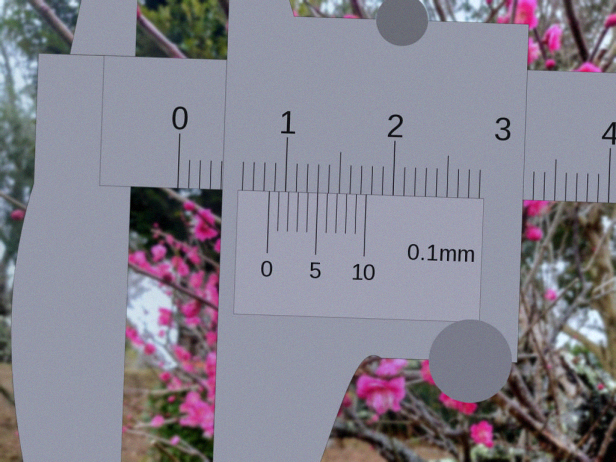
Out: value=8.5 unit=mm
